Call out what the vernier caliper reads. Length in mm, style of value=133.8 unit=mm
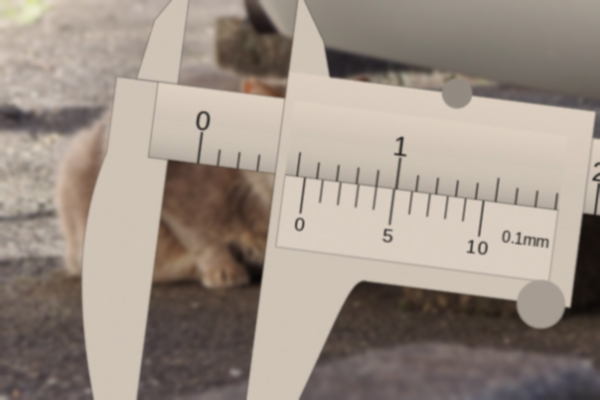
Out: value=5.4 unit=mm
